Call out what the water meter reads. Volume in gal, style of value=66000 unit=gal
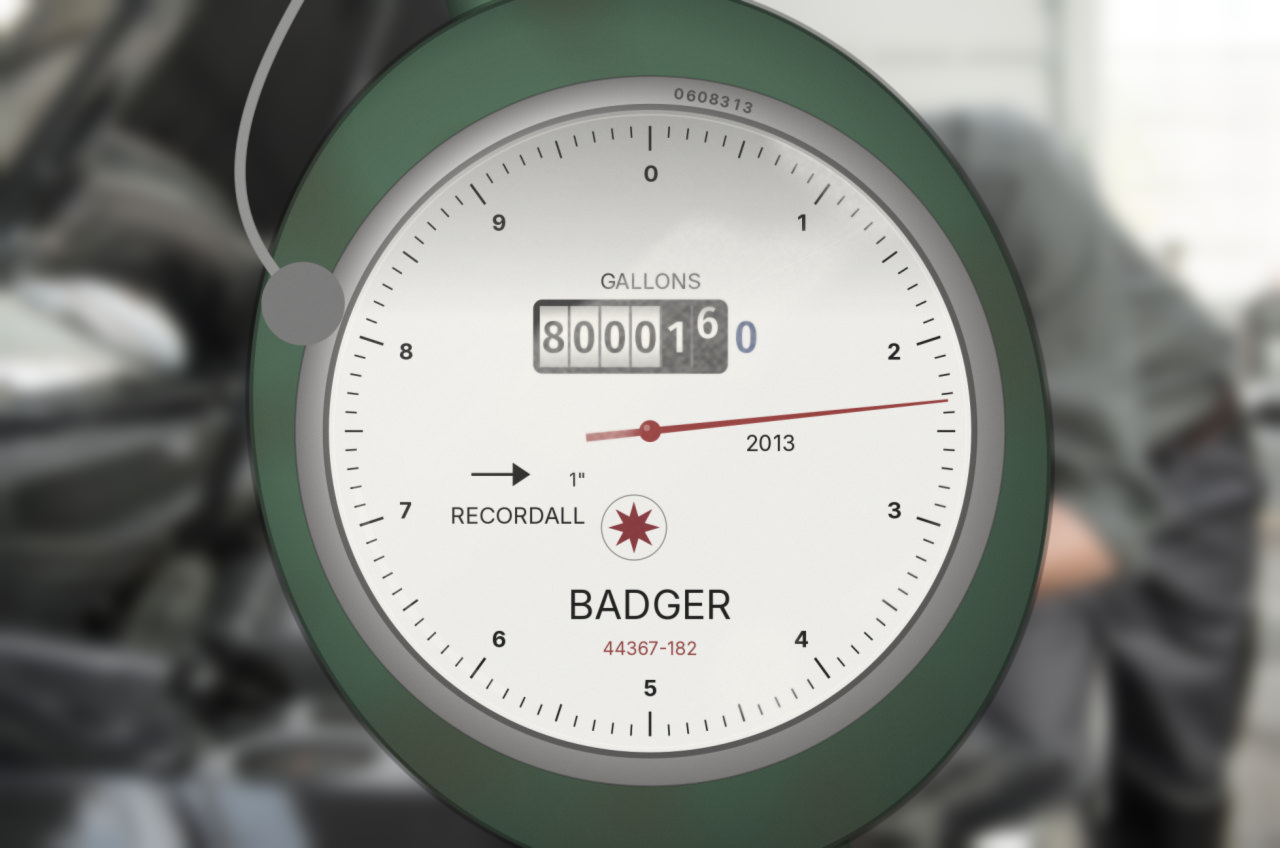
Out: value=8000162.3 unit=gal
